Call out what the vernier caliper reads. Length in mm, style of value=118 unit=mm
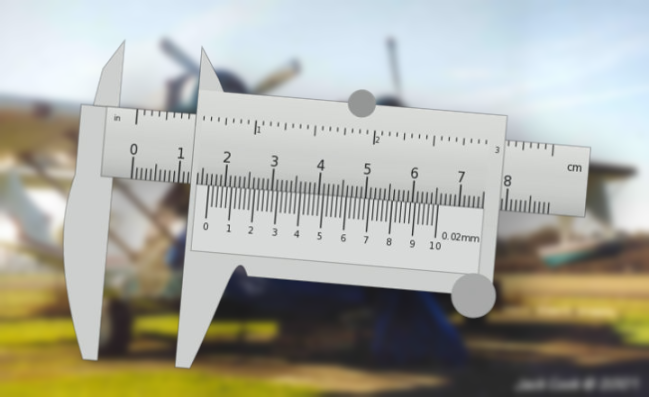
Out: value=16.5 unit=mm
